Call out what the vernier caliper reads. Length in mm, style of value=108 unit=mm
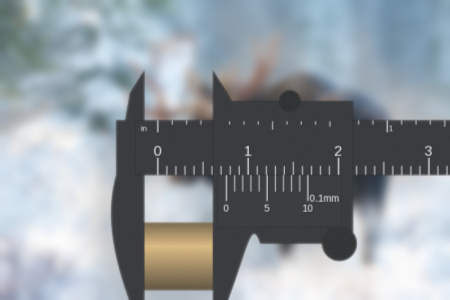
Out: value=7.6 unit=mm
